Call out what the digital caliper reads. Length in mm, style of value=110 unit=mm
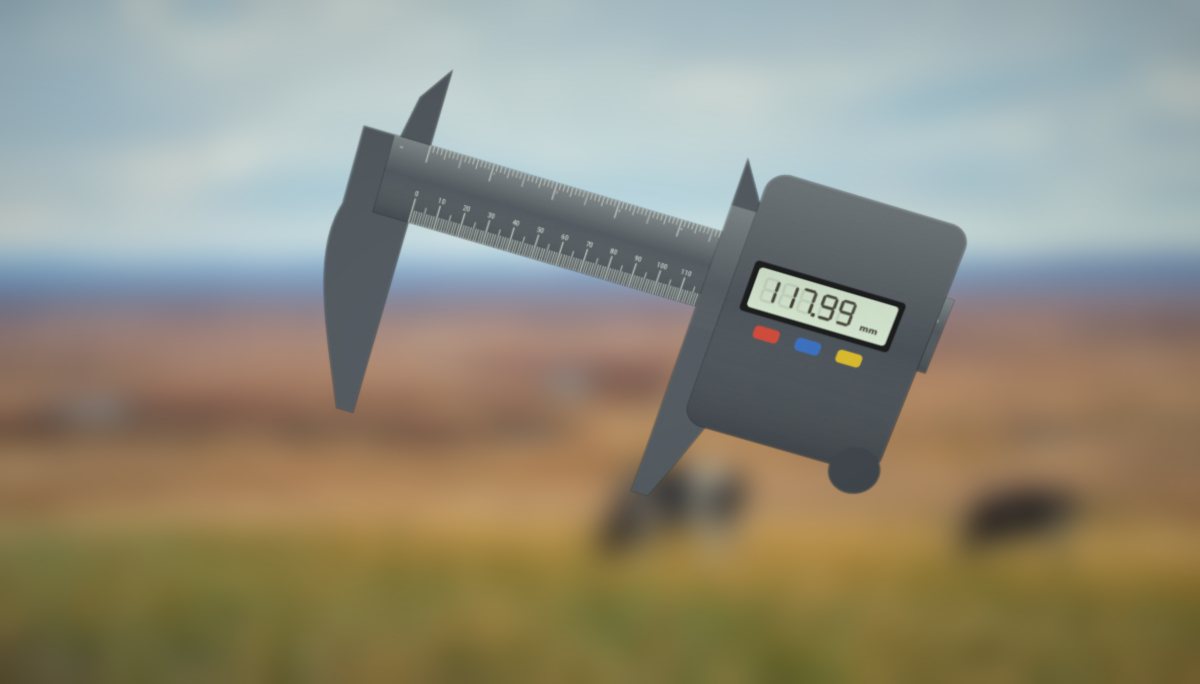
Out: value=117.99 unit=mm
